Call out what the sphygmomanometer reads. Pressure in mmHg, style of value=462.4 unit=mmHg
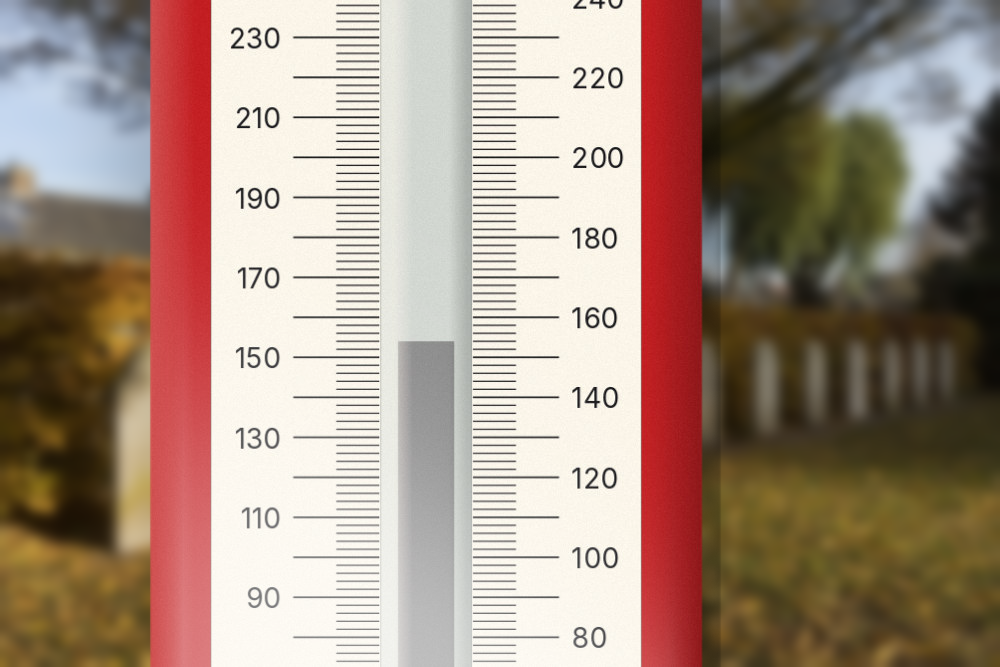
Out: value=154 unit=mmHg
